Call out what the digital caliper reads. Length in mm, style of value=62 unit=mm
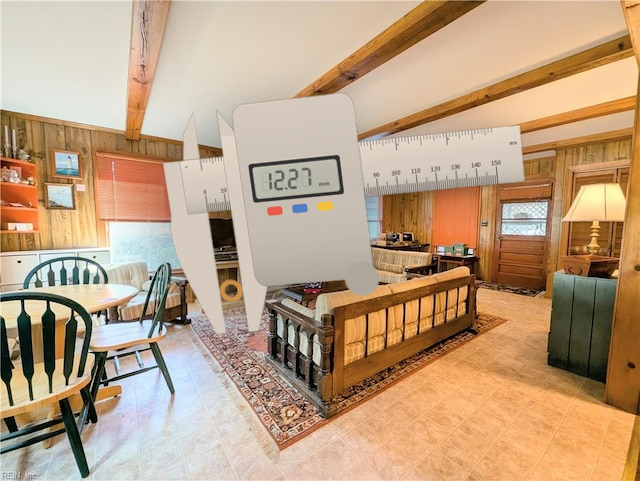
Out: value=12.27 unit=mm
